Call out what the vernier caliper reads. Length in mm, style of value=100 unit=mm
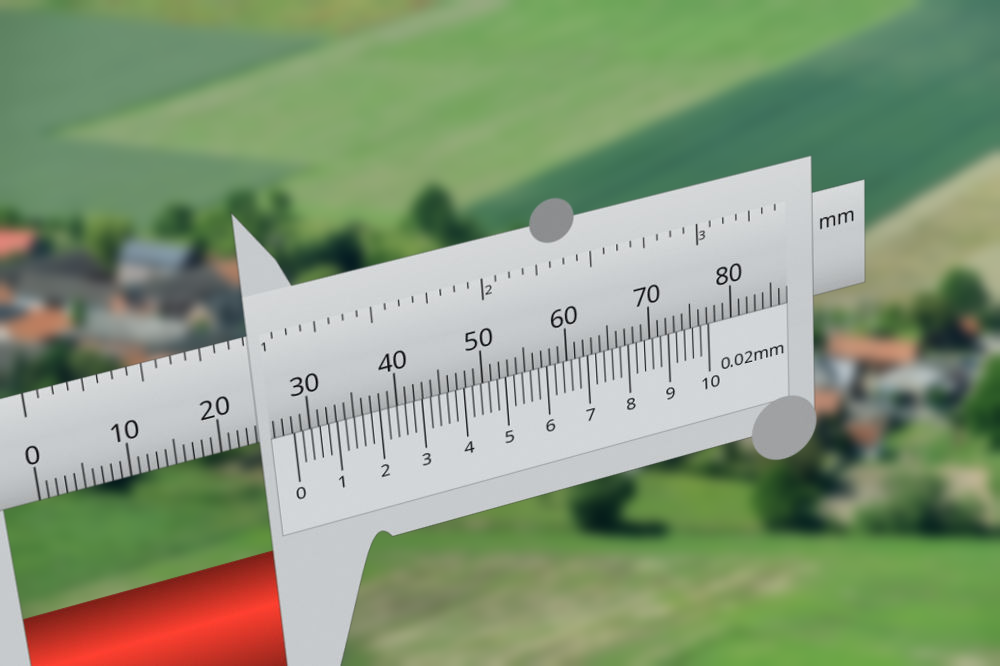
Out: value=28.2 unit=mm
